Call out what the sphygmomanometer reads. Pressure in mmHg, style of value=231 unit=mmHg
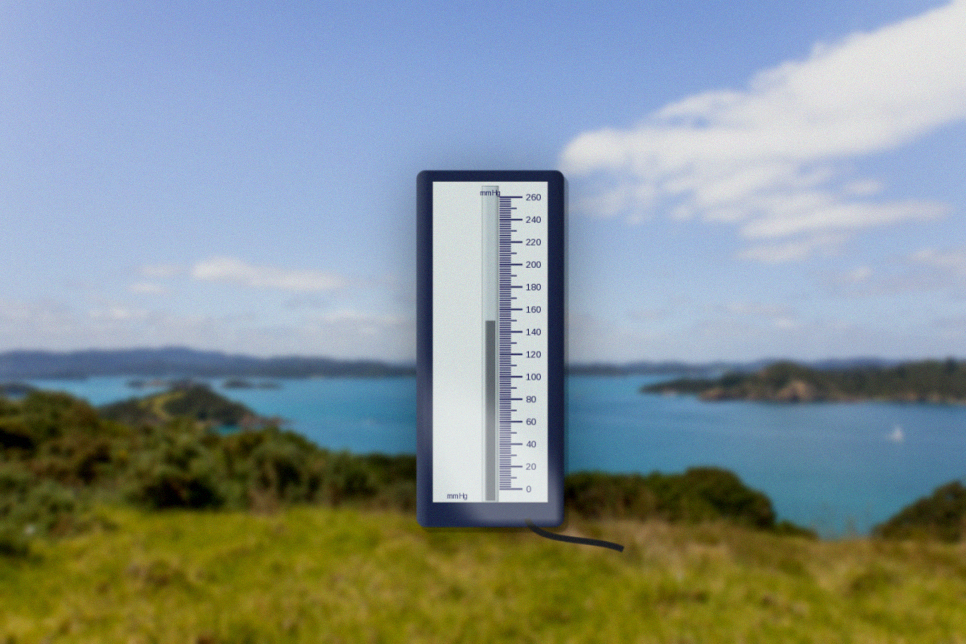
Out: value=150 unit=mmHg
